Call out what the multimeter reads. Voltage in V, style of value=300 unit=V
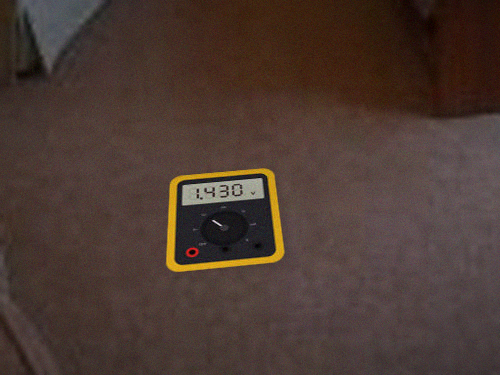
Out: value=1.430 unit=V
